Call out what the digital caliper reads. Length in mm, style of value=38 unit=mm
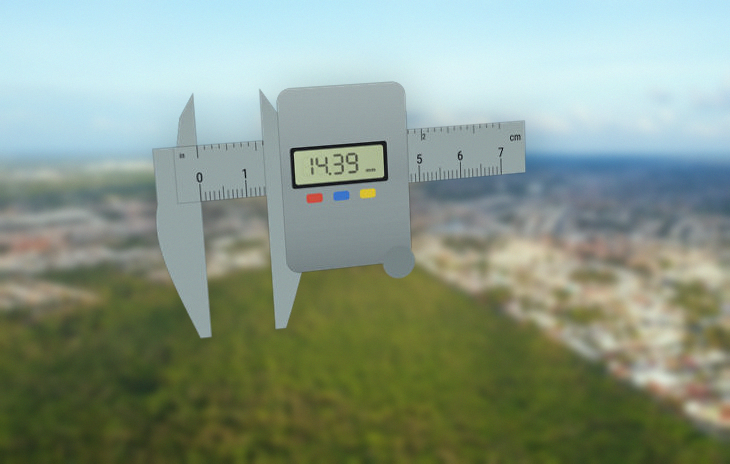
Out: value=14.39 unit=mm
